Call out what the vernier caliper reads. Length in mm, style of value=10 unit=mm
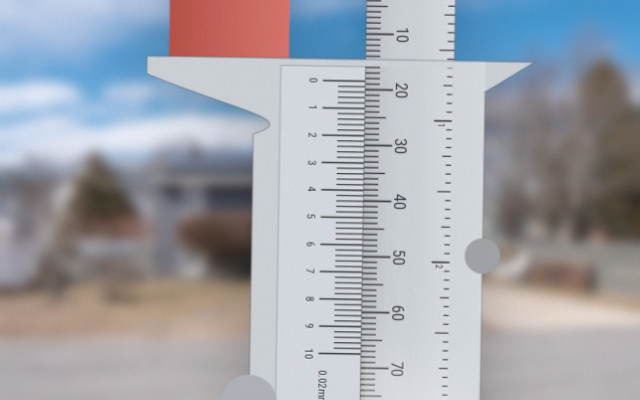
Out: value=18.5 unit=mm
